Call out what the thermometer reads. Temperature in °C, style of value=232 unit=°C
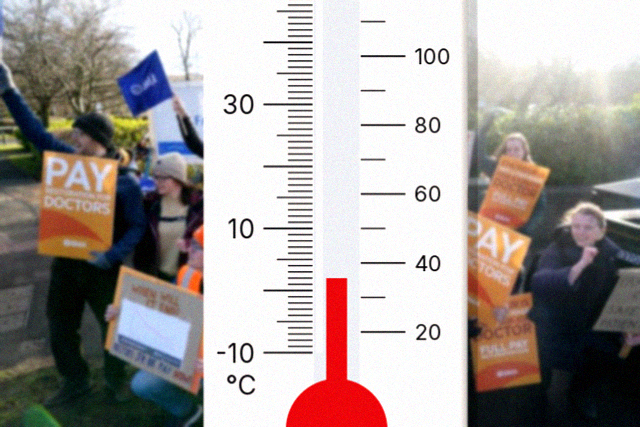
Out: value=2 unit=°C
